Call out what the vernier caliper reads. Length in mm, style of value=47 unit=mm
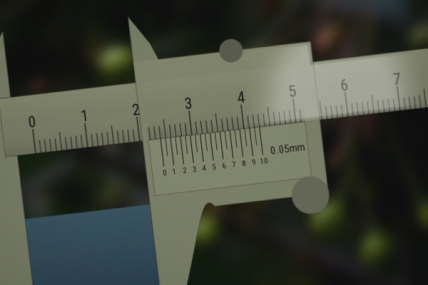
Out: value=24.0 unit=mm
